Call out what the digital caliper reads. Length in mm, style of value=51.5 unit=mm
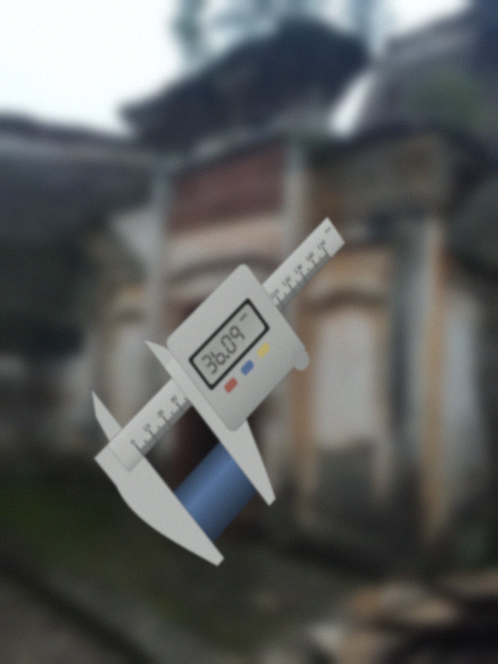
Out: value=36.09 unit=mm
